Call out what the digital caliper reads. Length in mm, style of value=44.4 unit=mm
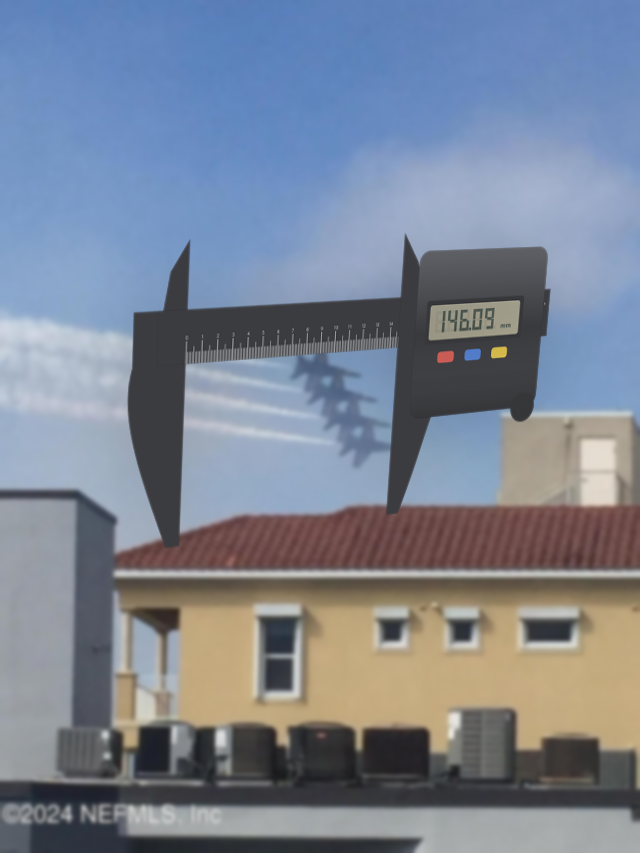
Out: value=146.09 unit=mm
